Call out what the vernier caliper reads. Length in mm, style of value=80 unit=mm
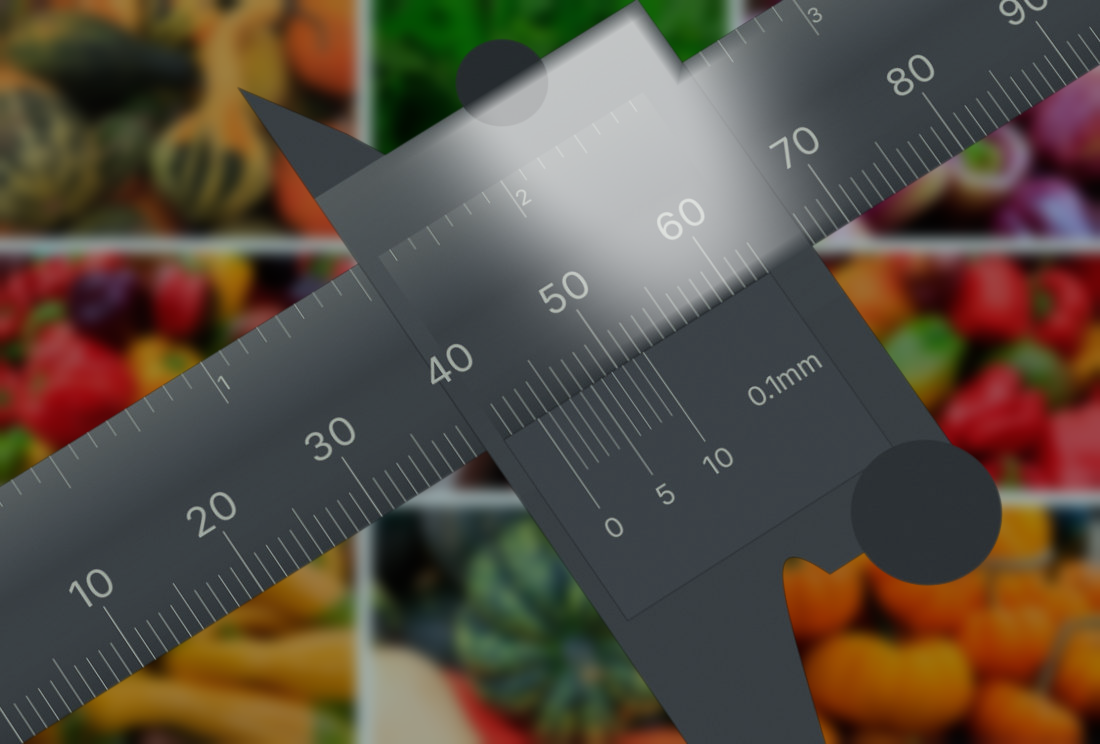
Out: value=43.2 unit=mm
